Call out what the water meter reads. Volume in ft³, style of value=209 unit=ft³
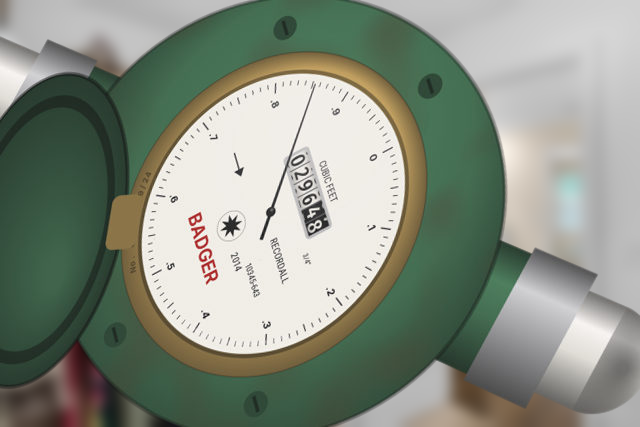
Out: value=29647.85 unit=ft³
